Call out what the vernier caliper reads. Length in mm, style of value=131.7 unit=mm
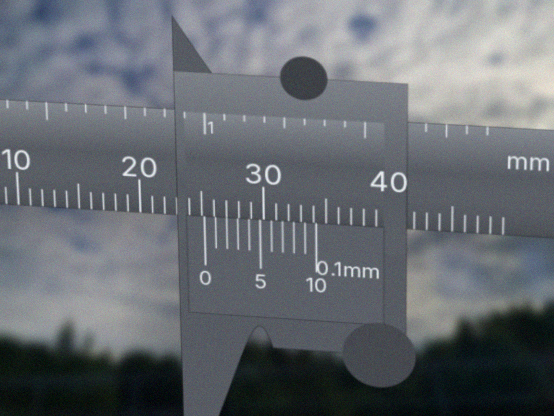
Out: value=25.2 unit=mm
